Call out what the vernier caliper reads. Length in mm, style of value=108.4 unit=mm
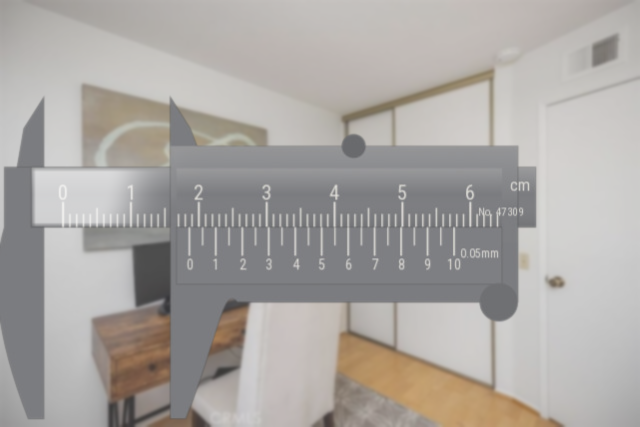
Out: value=18.6 unit=mm
